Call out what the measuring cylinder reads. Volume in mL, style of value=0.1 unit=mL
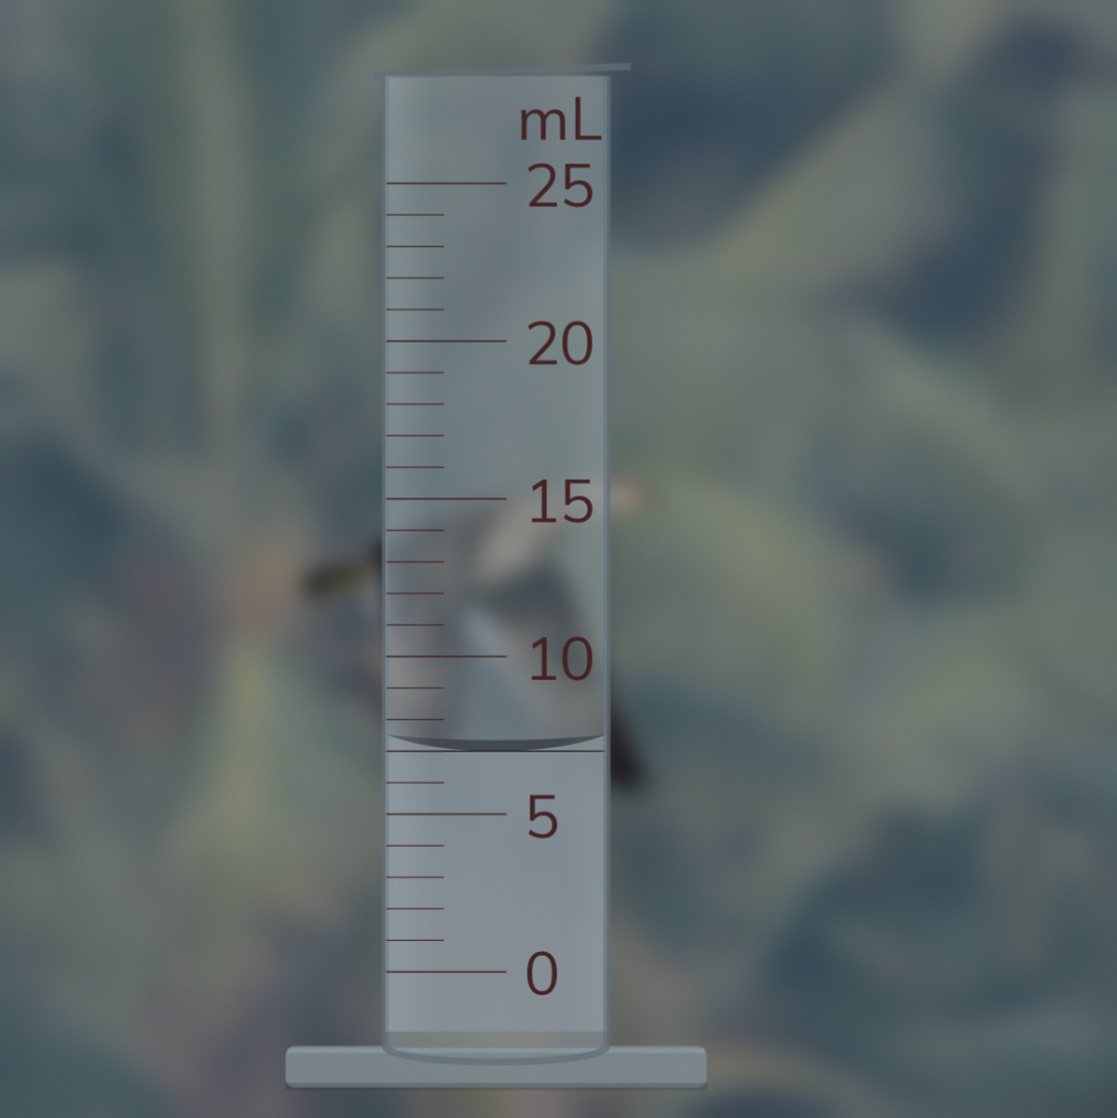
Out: value=7 unit=mL
